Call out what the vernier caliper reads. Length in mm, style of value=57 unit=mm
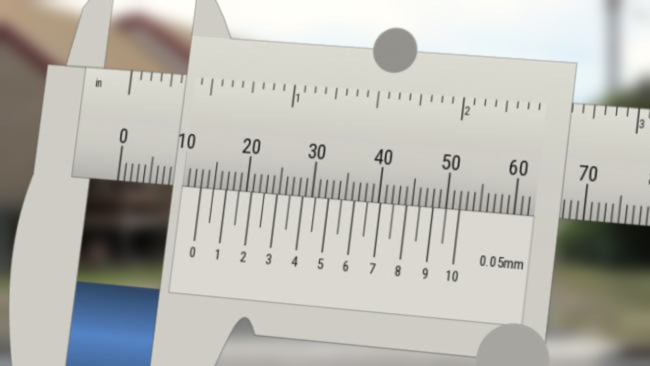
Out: value=13.0 unit=mm
